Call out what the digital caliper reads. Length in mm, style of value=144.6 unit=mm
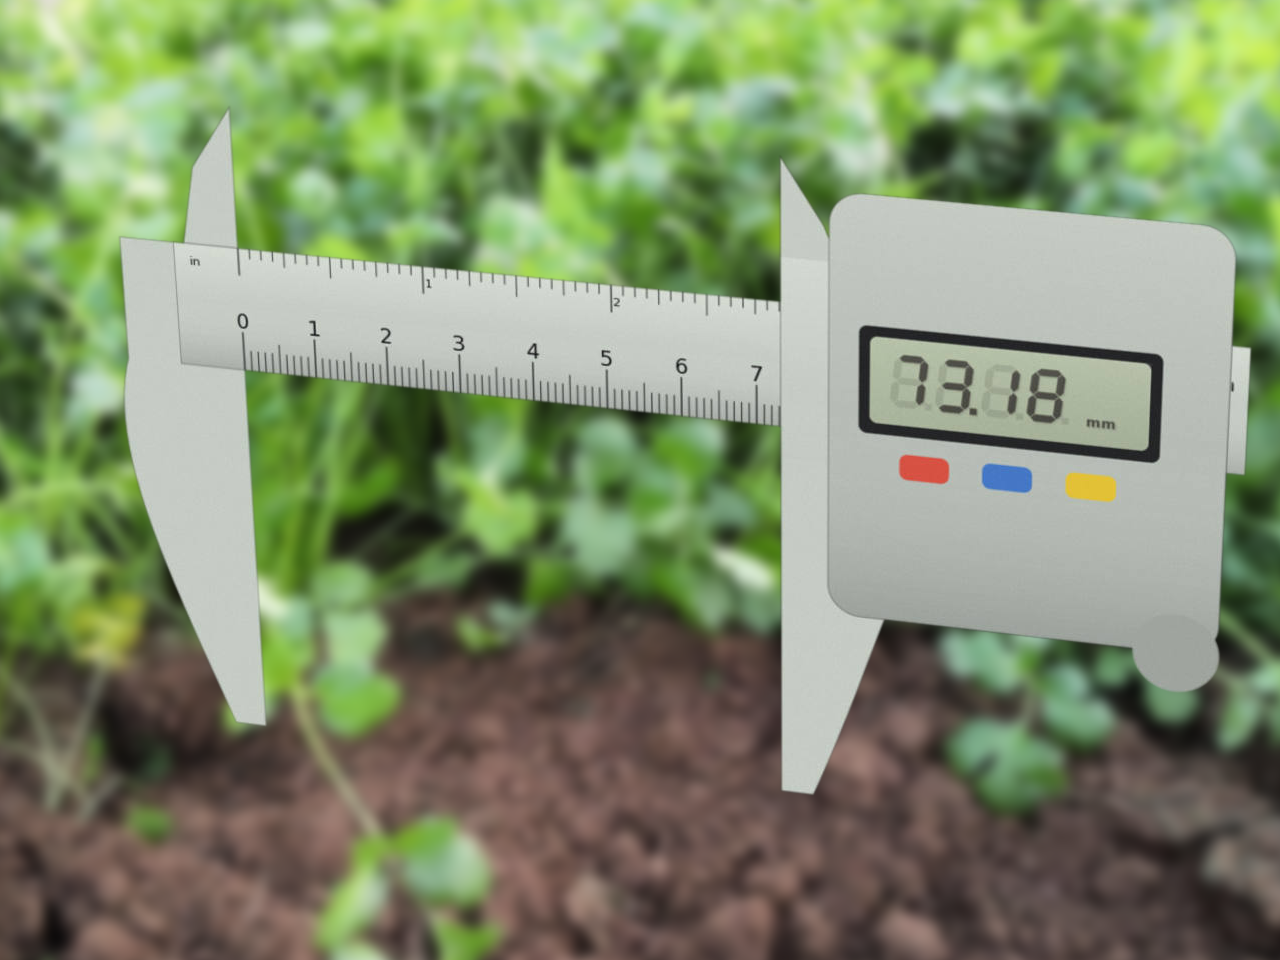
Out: value=73.18 unit=mm
